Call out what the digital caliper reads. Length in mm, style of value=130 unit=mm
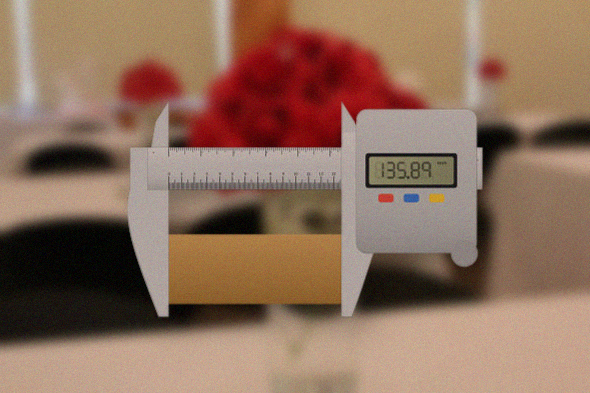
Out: value=135.89 unit=mm
